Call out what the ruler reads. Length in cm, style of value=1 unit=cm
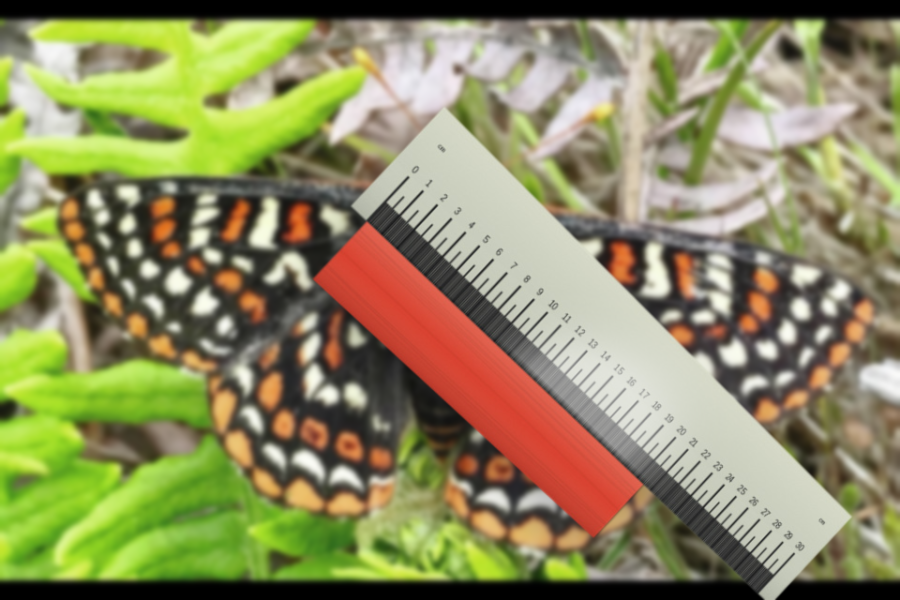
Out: value=20.5 unit=cm
